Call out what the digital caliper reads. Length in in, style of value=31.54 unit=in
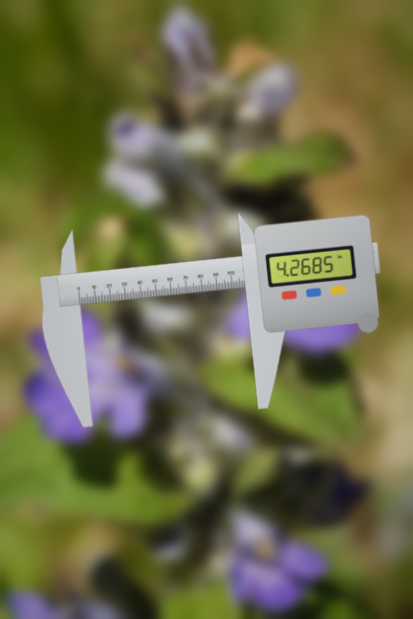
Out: value=4.2685 unit=in
